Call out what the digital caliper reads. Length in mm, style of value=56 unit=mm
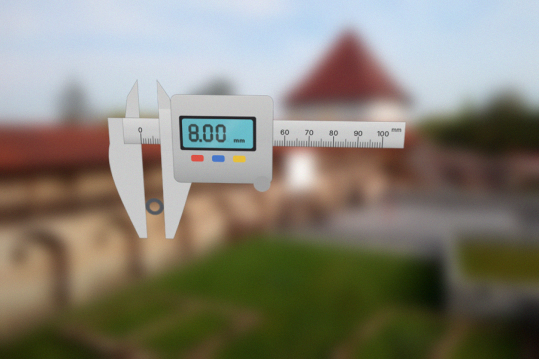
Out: value=8.00 unit=mm
